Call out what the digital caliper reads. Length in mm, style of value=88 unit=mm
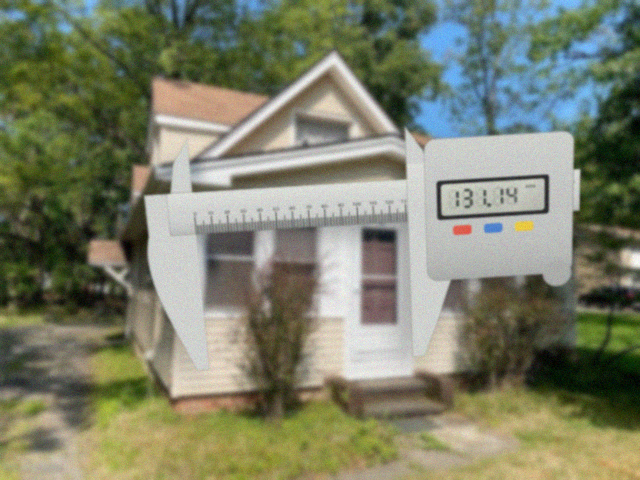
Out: value=131.14 unit=mm
